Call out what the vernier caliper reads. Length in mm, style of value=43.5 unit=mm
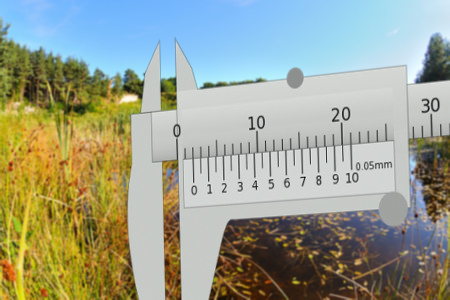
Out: value=2.0 unit=mm
